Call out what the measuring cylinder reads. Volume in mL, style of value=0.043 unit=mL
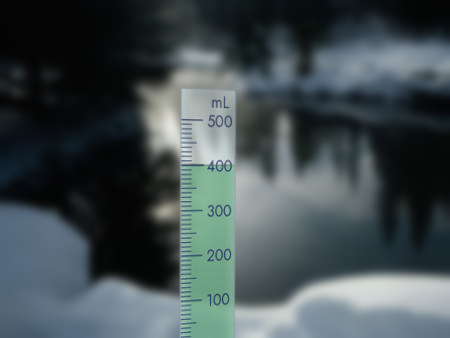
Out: value=400 unit=mL
